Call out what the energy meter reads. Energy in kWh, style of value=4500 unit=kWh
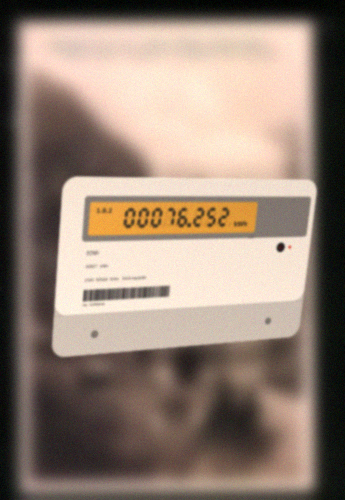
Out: value=76.252 unit=kWh
